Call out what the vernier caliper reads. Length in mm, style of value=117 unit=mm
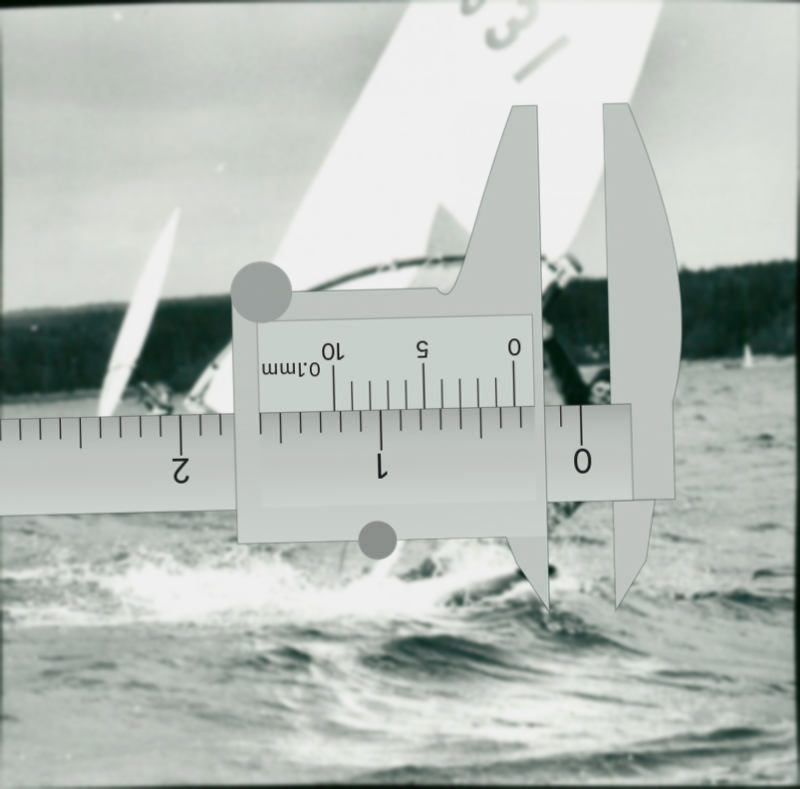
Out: value=3.3 unit=mm
